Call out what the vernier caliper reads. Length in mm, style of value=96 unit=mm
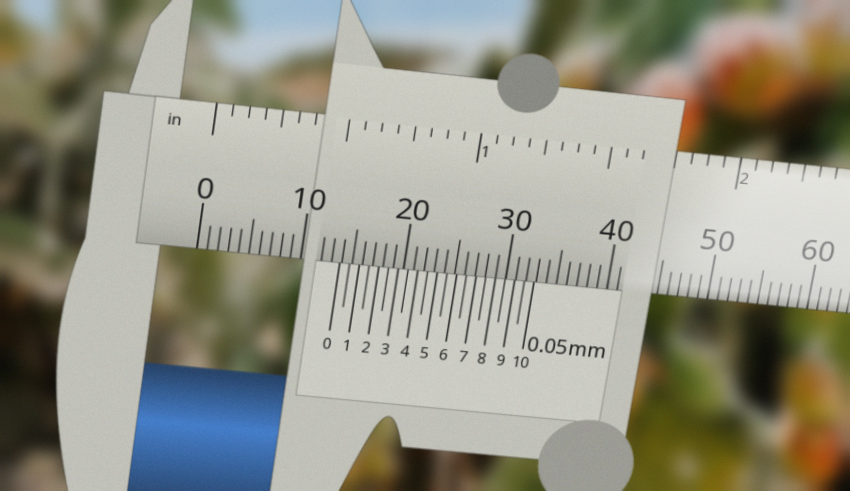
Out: value=13.8 unit=mm
